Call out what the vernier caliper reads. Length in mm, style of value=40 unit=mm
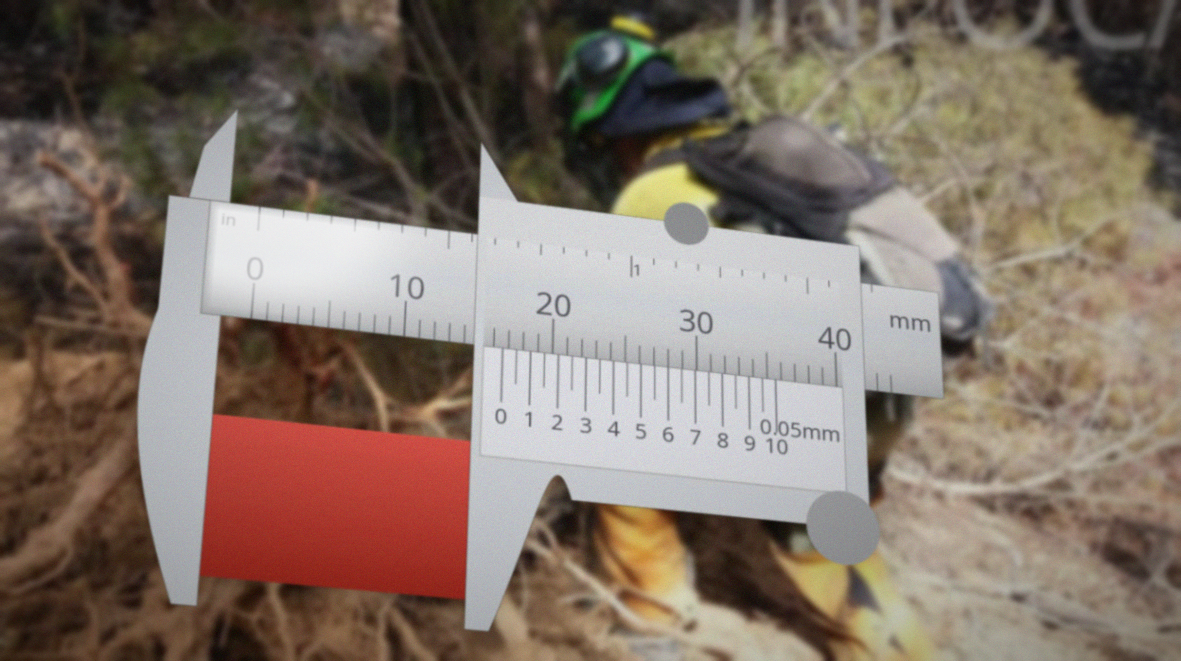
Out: value=16.6 unit=mm
